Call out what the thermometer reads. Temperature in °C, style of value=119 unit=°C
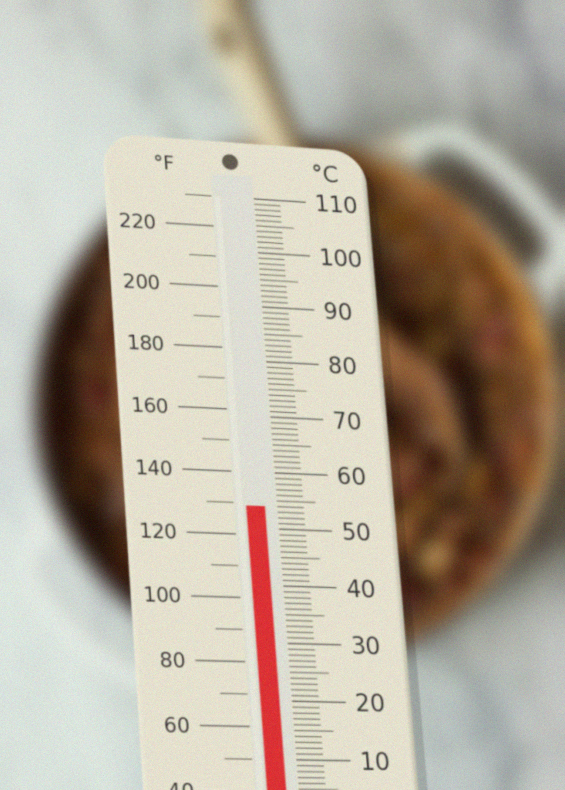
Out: value=54 unit=°C
